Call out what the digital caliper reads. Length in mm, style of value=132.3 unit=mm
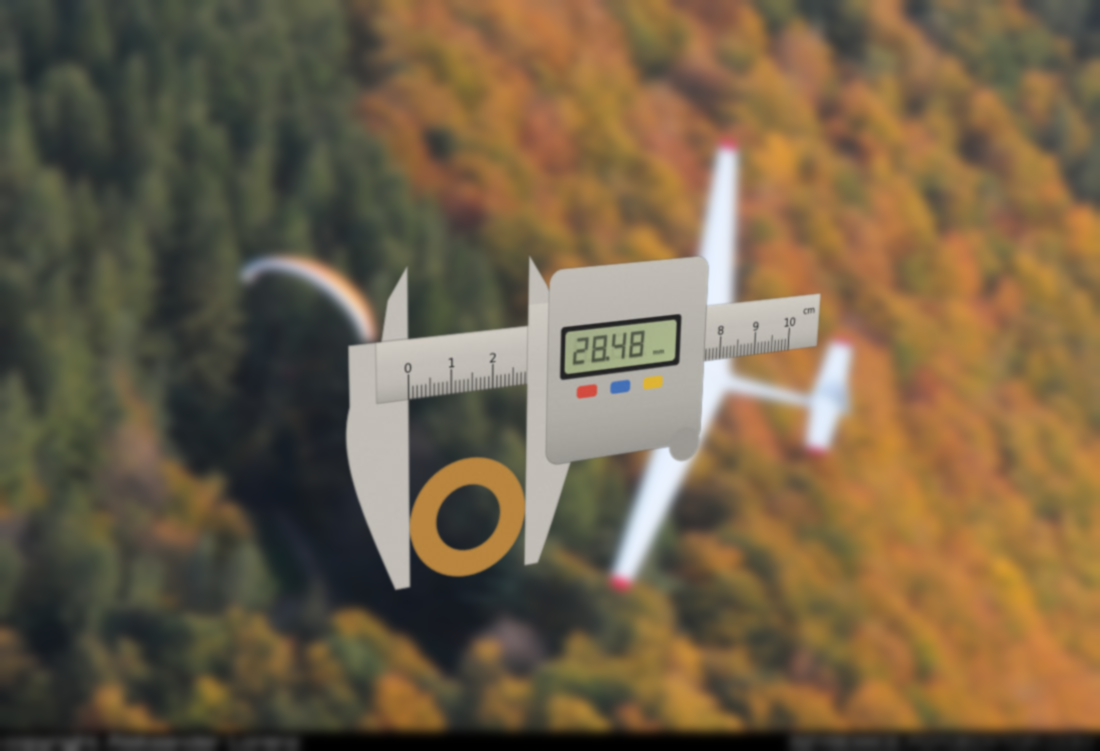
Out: value=28.48 unit=mm
